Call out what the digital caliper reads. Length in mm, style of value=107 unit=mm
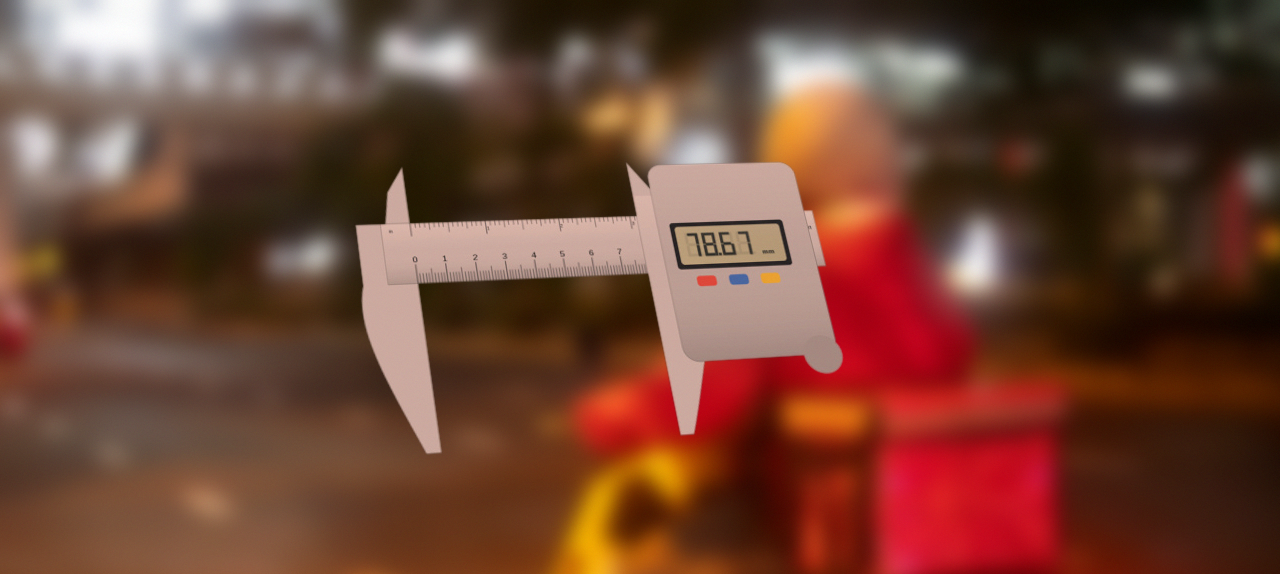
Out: value=78.67 unit=mm
